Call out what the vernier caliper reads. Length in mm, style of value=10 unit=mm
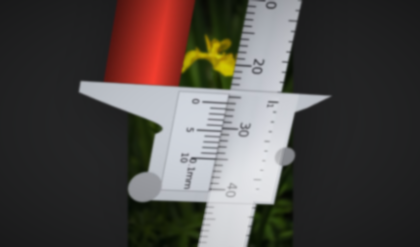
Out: value=26.0 unit=mm
